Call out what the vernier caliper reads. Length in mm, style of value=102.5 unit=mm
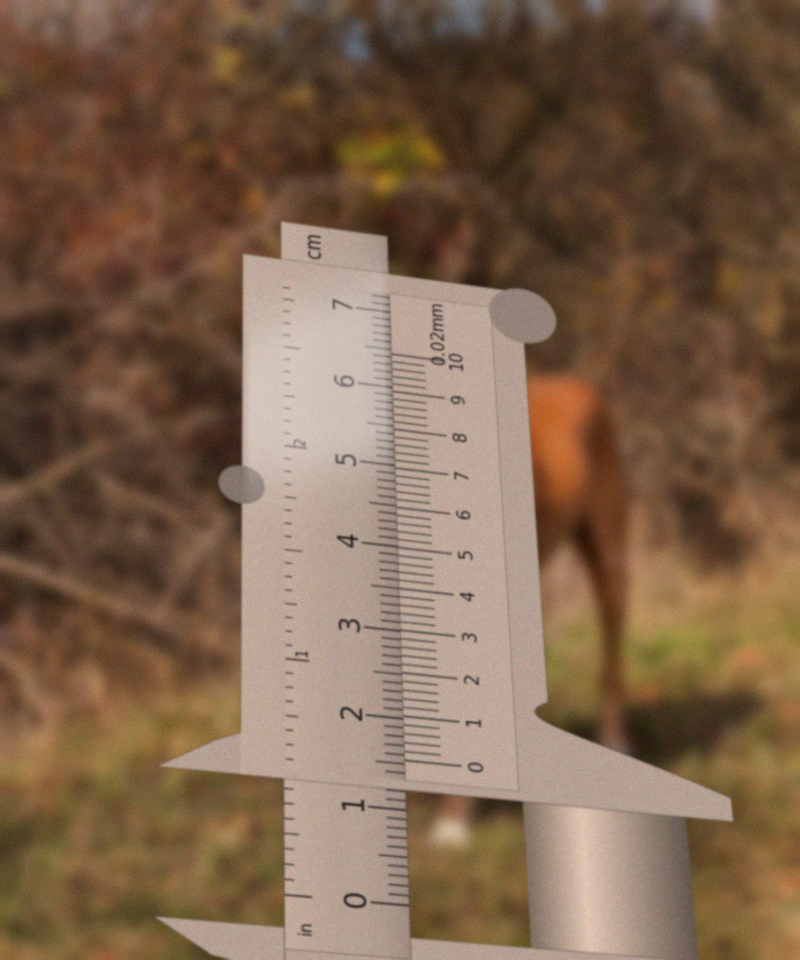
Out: value=15.4 unit=mm
